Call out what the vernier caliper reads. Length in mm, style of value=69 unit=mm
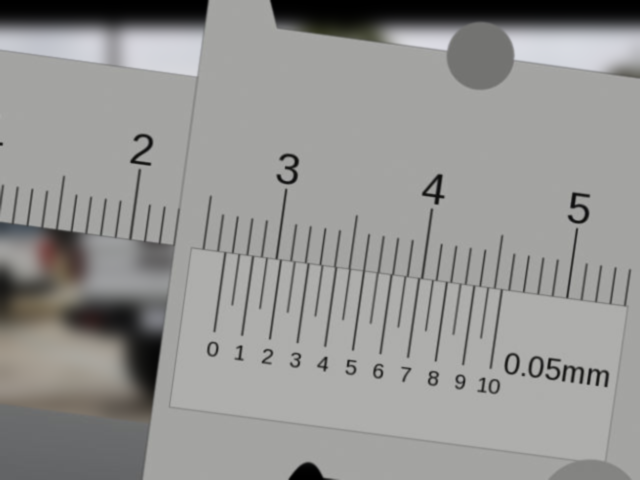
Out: value=26.5 unit=mm
